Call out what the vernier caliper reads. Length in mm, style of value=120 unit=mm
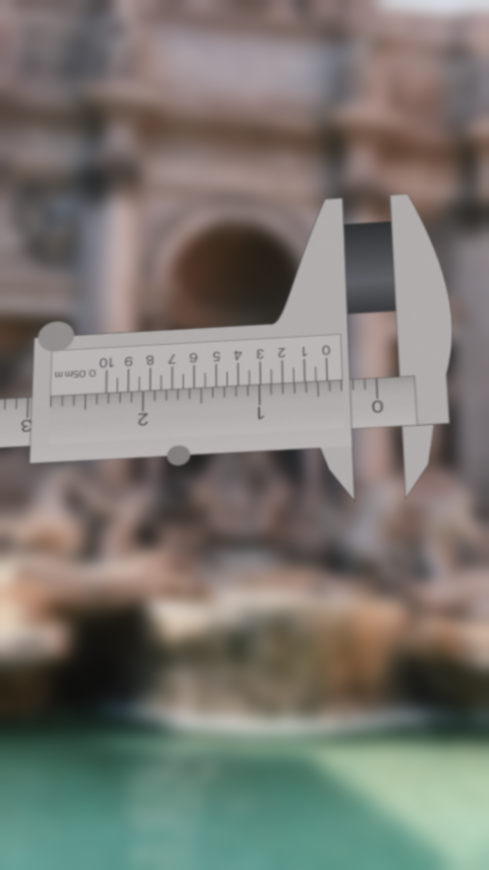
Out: value=4.2 unit=mm
